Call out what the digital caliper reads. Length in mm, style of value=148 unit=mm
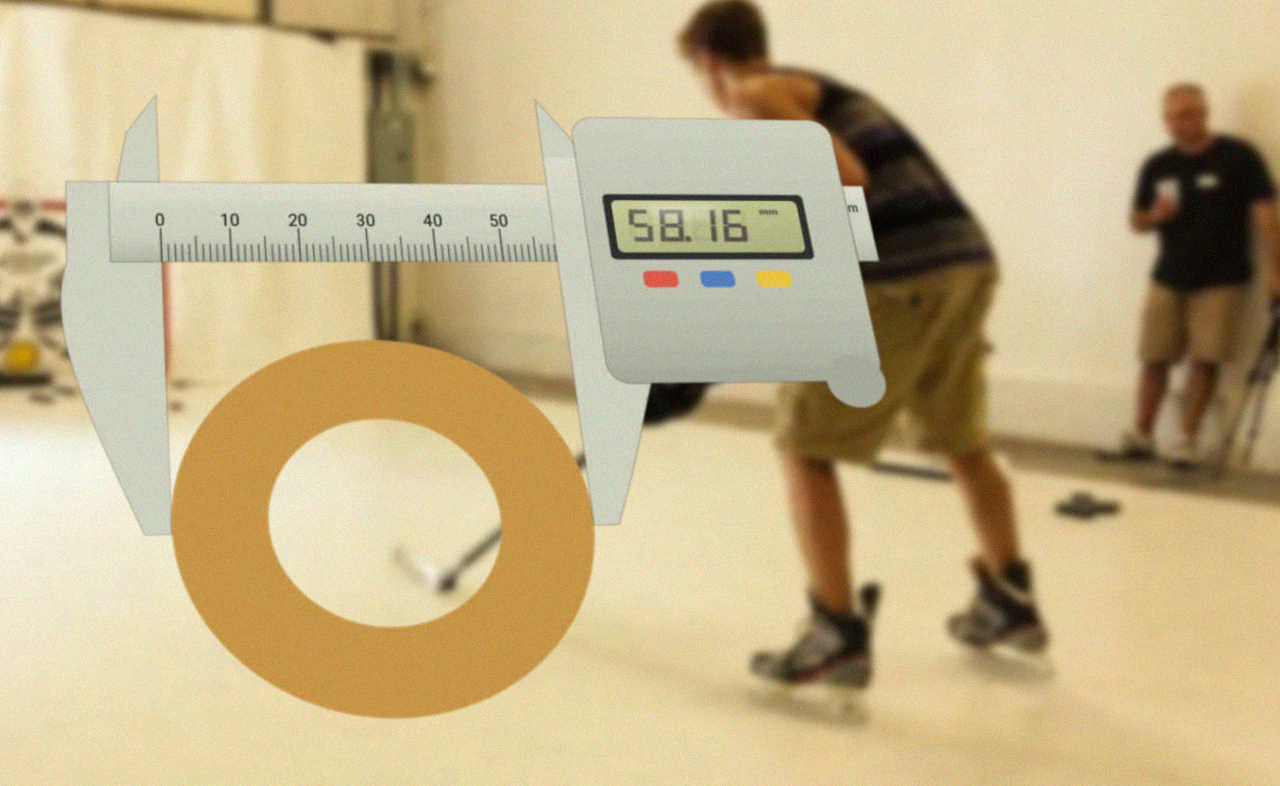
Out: value=58.16 unit=mm
